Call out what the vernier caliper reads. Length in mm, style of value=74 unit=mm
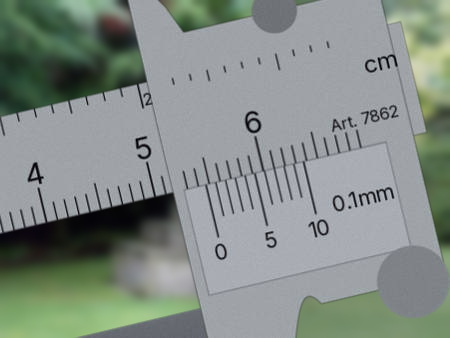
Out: value=54.7 unit=mm
